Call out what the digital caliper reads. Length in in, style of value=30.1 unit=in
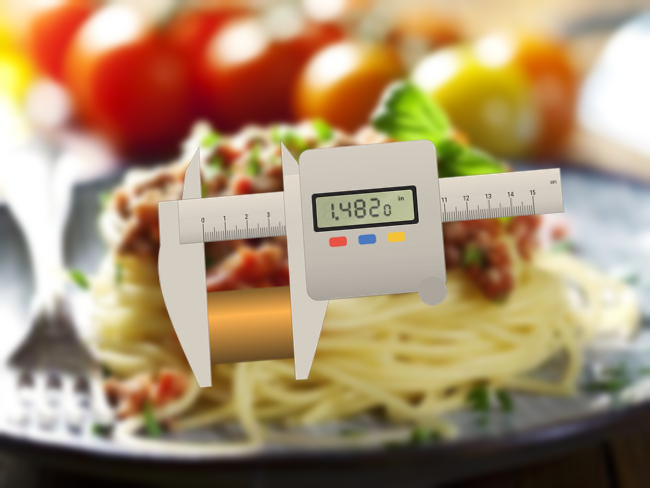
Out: value=1.4820 unit=in
